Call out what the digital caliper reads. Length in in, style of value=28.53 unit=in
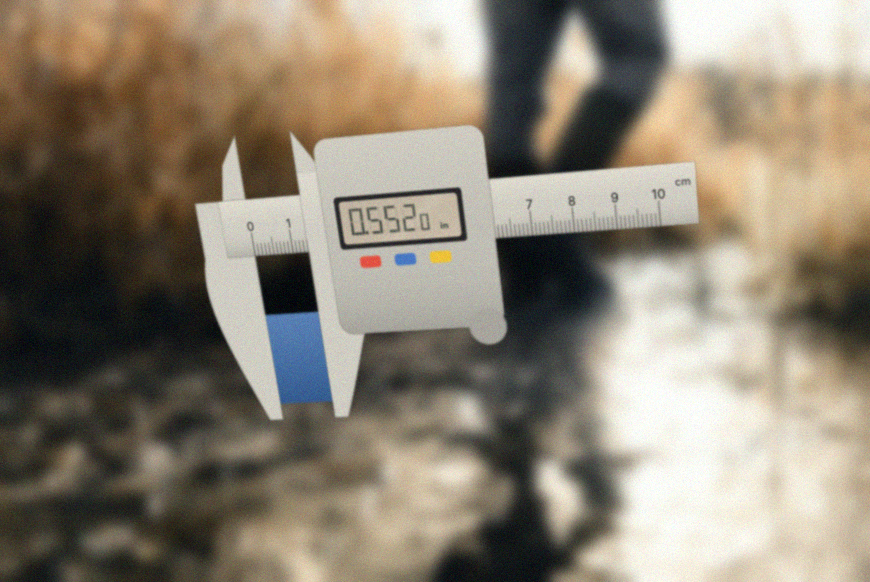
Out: value=0.5520 unit=in
